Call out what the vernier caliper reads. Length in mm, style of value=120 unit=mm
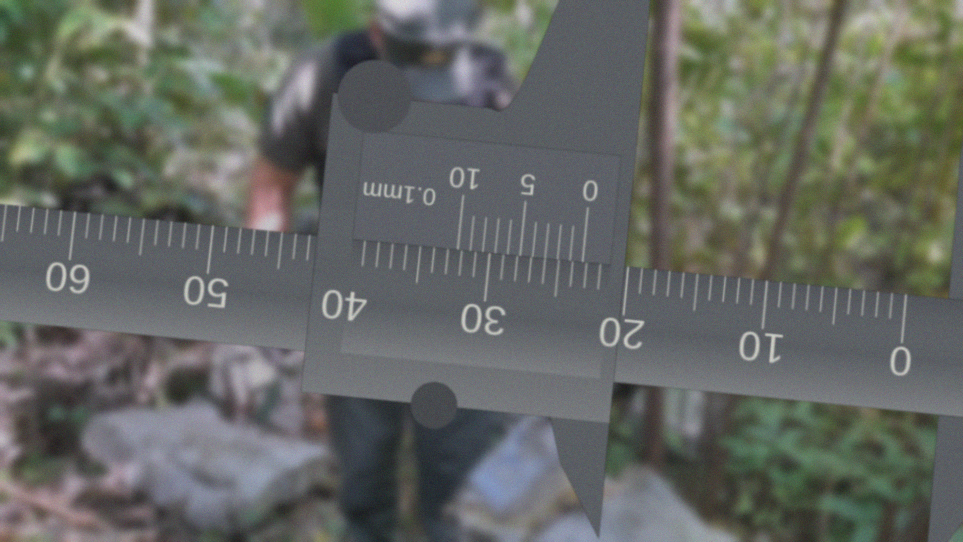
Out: value=23.3 unit=mm
